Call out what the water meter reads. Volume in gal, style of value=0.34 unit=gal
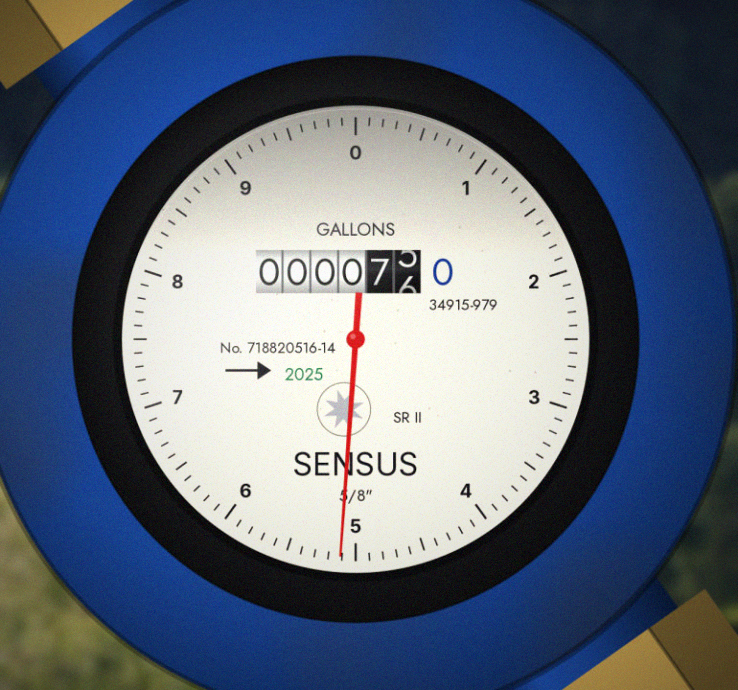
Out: value=755.1 unit=gal
